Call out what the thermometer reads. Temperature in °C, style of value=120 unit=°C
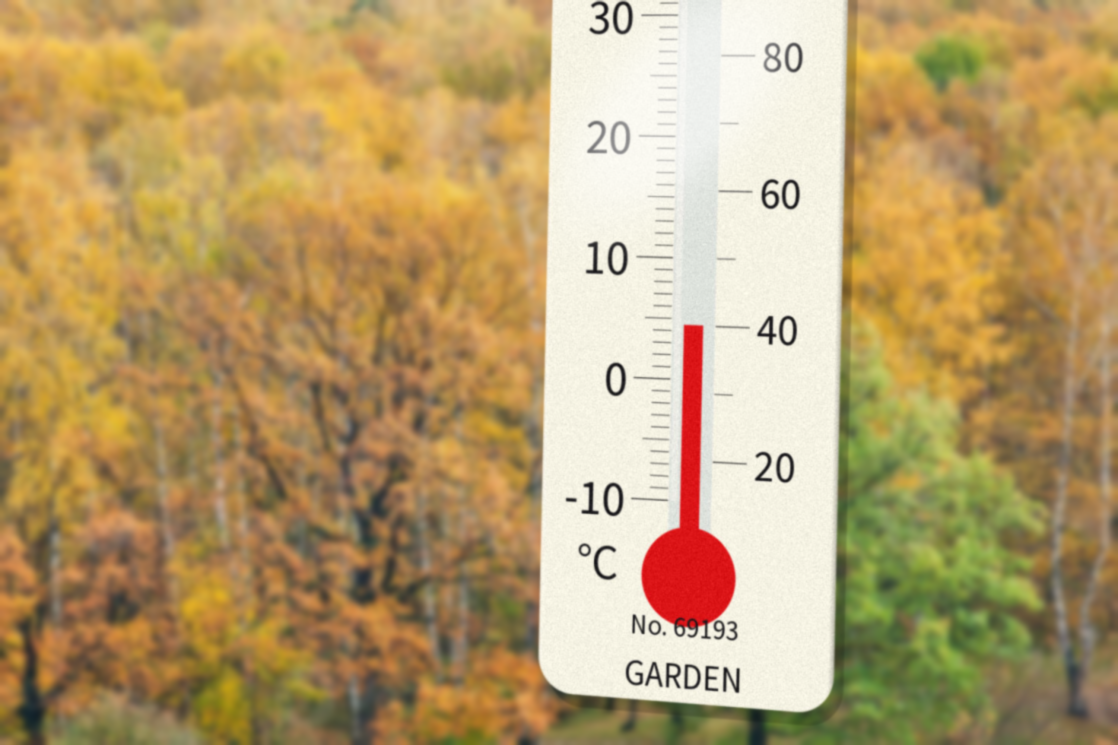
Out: value=4.5 unit=°C
